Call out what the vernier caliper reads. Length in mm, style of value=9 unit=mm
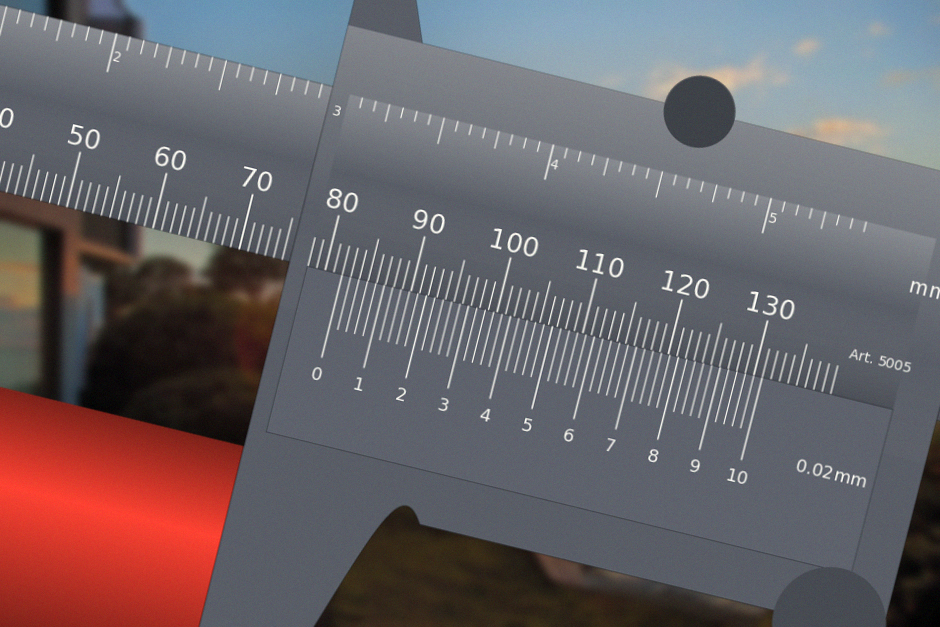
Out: value=82.0 unit=mm
